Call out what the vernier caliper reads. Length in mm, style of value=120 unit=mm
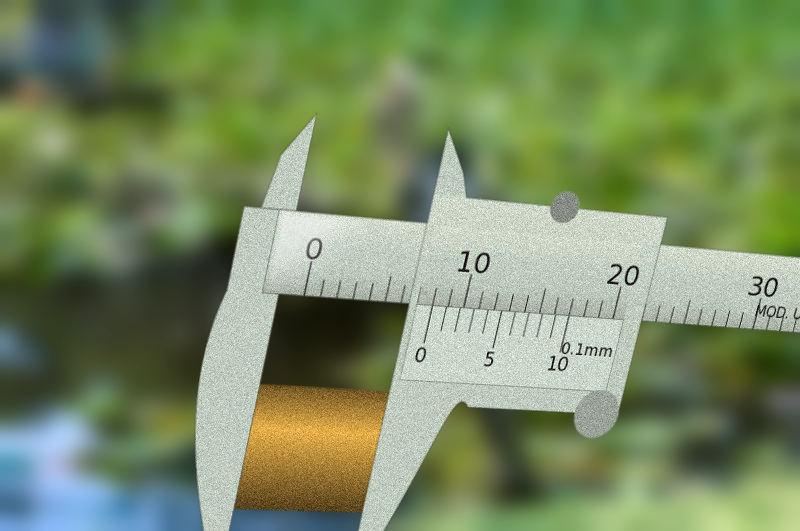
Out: value=8.0 unit=mm
